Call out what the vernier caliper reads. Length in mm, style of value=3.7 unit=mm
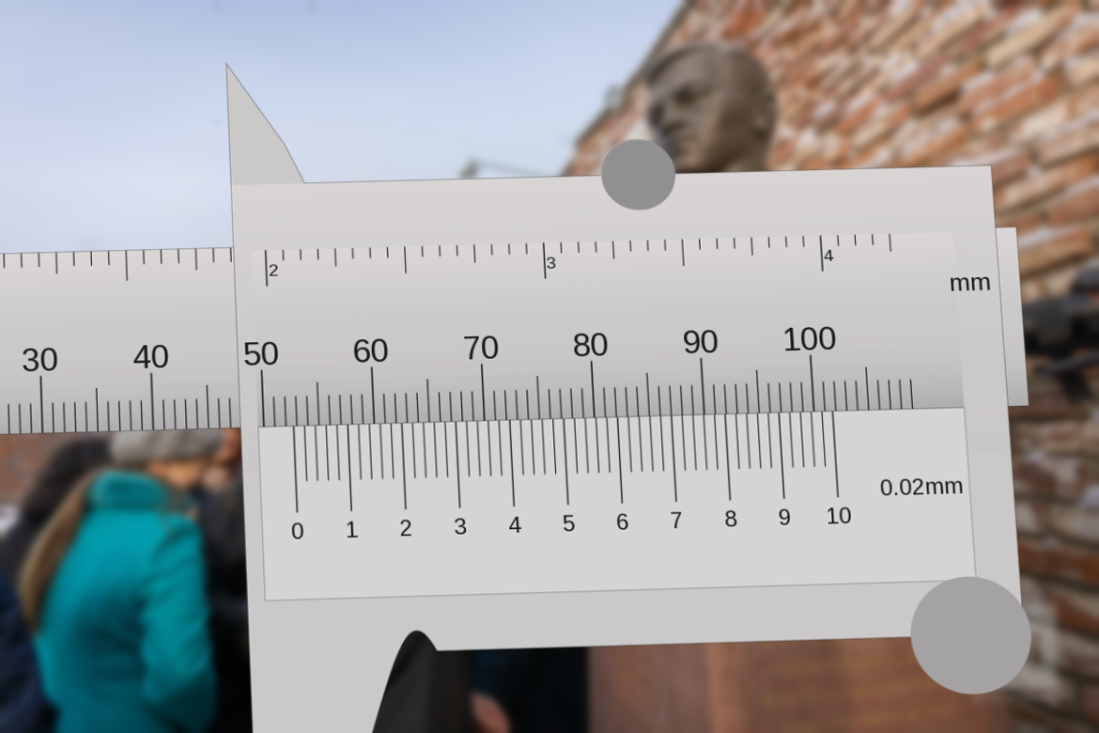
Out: value=52.7 unit=mm
